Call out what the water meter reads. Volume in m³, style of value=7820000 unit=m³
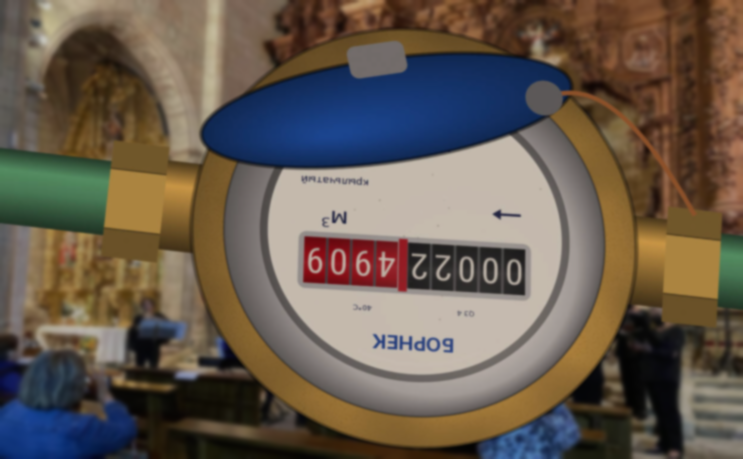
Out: value=22.4909 unit=m³
